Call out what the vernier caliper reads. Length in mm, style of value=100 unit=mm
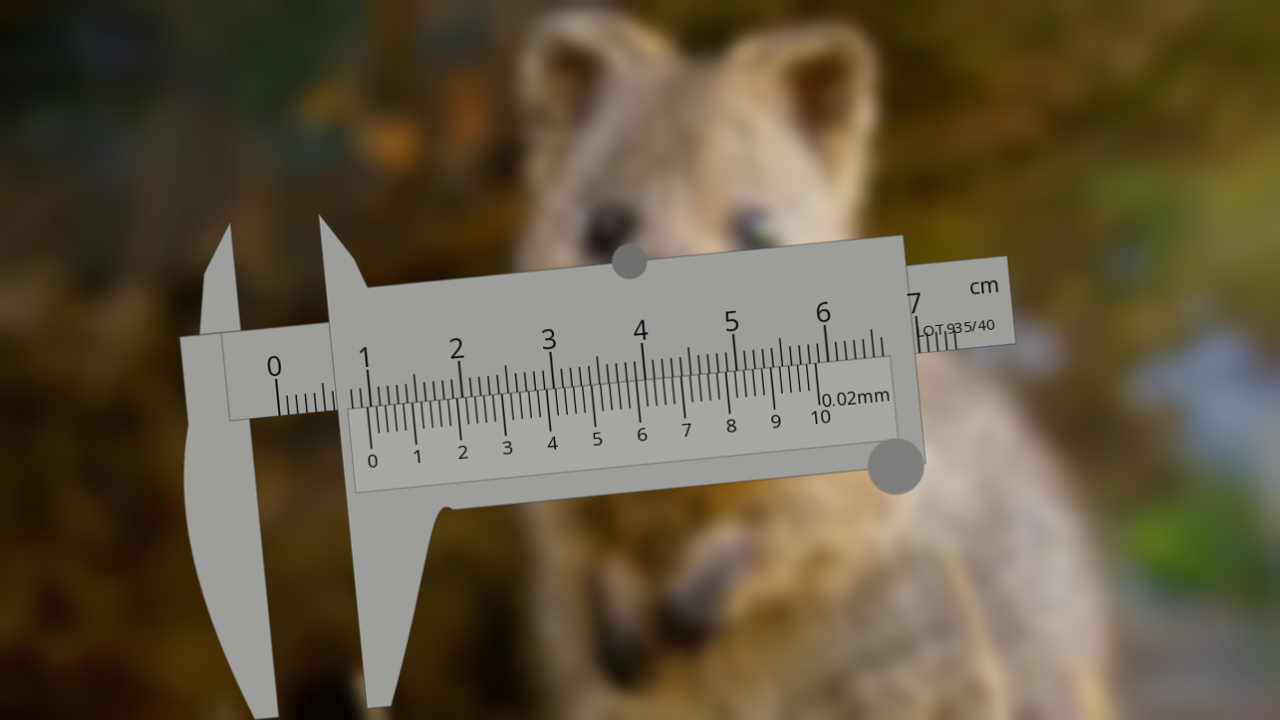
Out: value=9.6 unit=mm
